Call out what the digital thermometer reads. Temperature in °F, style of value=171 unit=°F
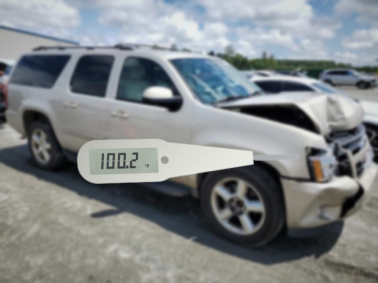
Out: value=100.2 unit=°F
